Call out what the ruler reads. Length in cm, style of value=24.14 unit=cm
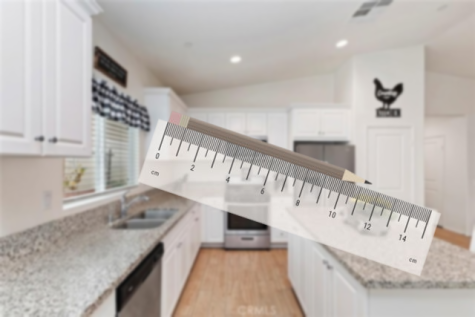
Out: value=11.5 unit=cm
